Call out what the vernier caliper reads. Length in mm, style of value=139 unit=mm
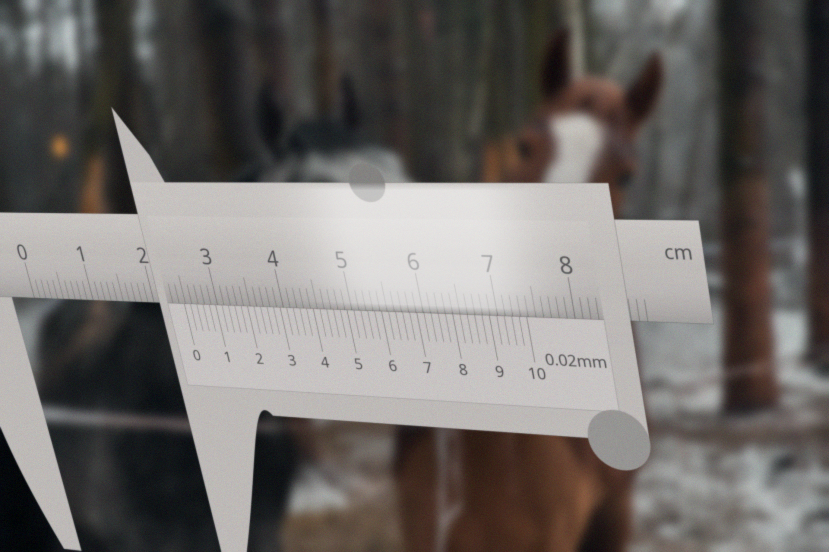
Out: value=24.8 unit=mm
